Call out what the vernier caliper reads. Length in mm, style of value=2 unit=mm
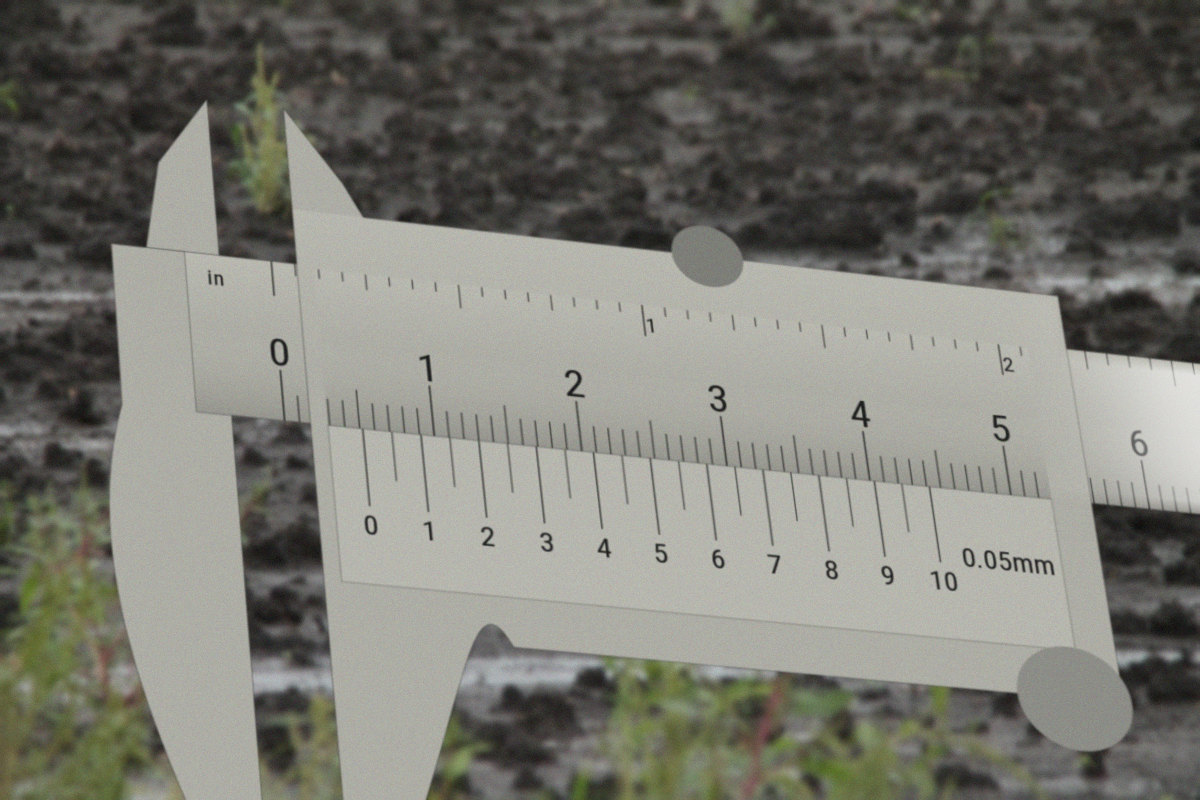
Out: value=5.2 unit=mm
